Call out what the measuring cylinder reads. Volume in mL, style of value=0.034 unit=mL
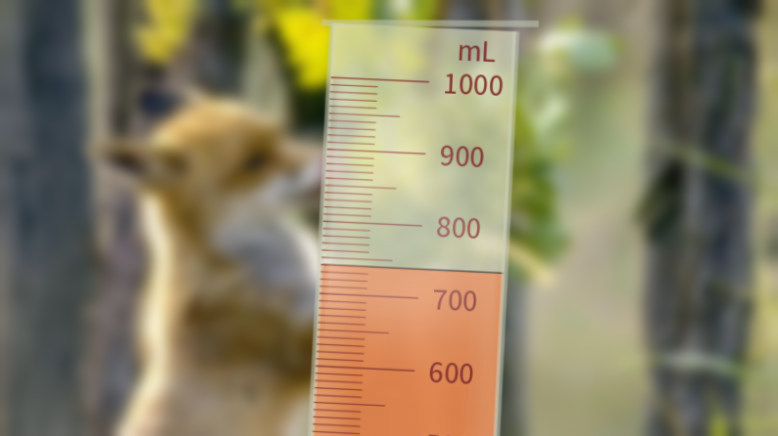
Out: value=740 unit=mL
